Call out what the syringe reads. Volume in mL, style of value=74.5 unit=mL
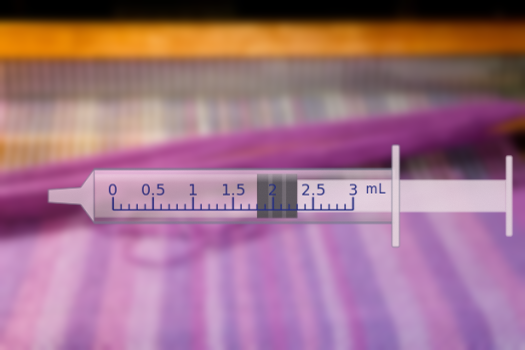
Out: value=1.8 unit=mL
